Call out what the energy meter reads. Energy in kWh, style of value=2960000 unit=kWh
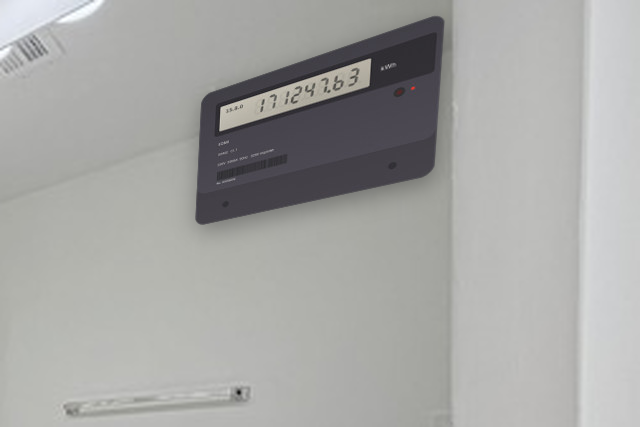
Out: value=171247.63 unit=kWh
